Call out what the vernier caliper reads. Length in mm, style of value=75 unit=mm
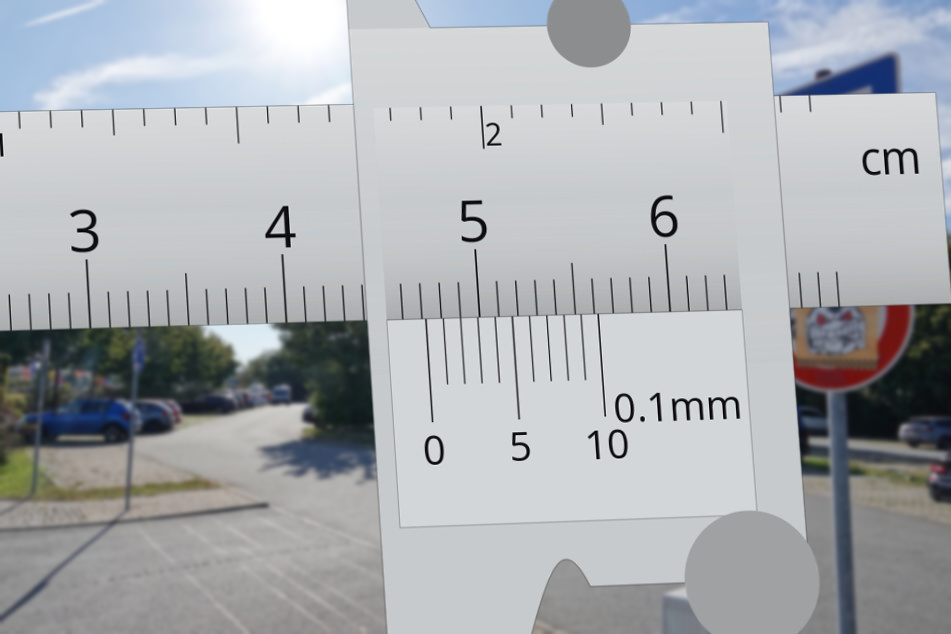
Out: value=47.2 unit=mm
